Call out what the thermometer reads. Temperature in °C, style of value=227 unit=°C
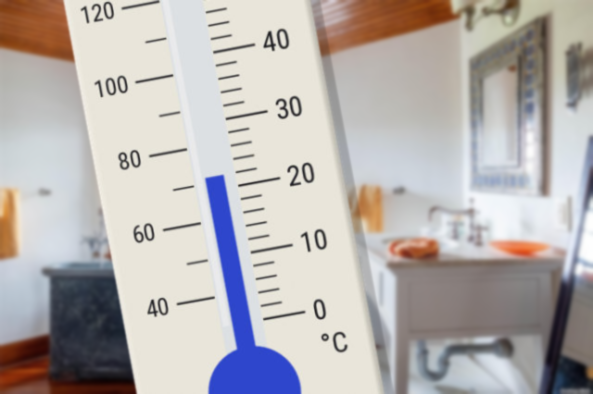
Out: value=22 unit=°C
